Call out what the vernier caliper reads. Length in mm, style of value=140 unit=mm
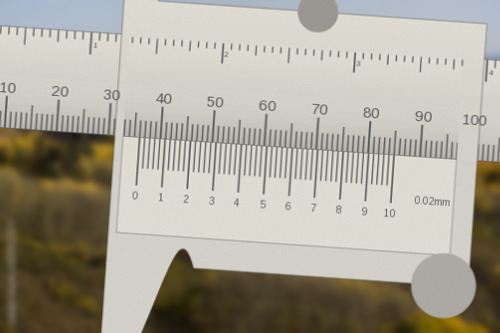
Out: value=36.0 unit=mm
